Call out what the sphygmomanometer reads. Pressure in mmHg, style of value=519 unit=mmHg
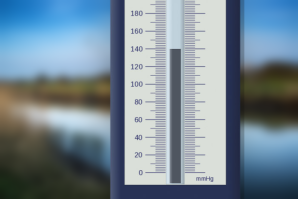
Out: value=140 unit=mmHg
